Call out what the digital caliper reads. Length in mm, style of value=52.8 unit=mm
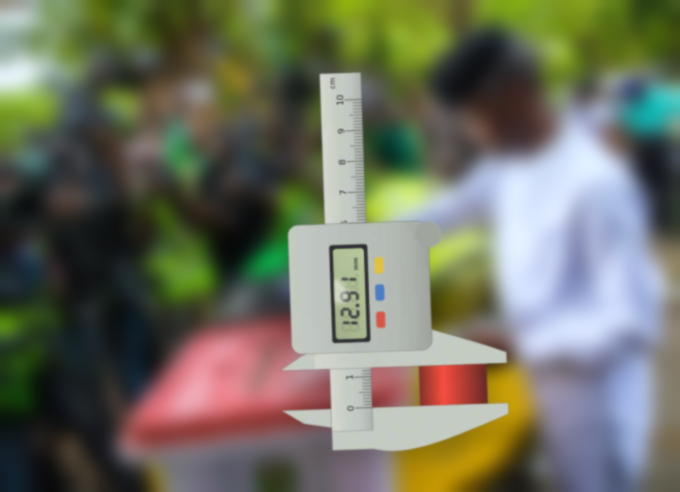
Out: value=12.91 unit=mm
